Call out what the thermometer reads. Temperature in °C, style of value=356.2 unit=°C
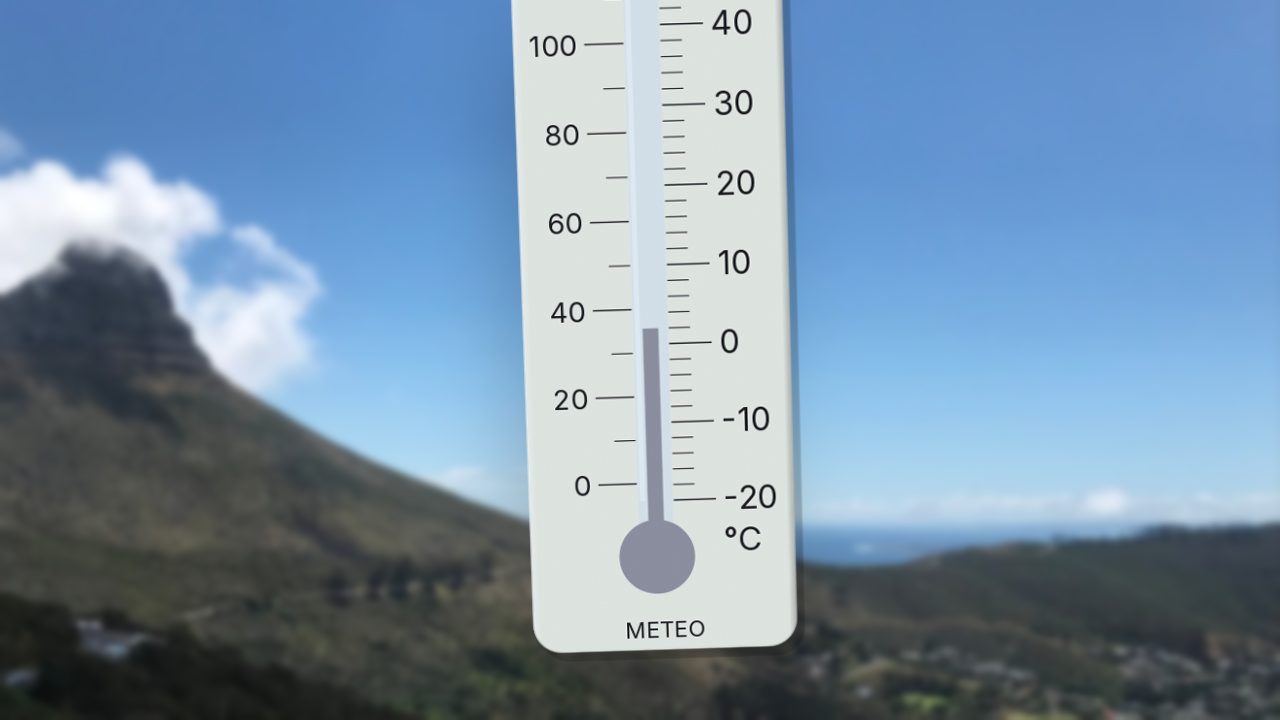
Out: value=2 unit=°C
